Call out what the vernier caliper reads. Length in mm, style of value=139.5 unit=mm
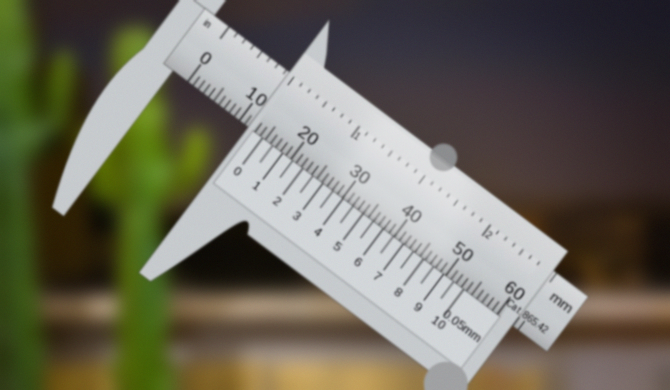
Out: value=14.5 unit=mm
